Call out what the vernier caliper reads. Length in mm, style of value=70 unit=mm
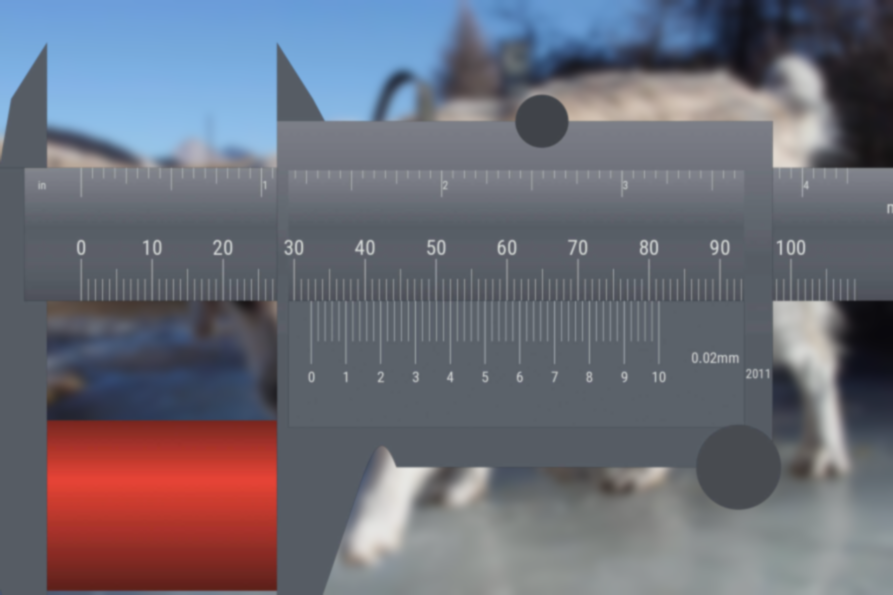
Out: value=32.4 unit=mm
